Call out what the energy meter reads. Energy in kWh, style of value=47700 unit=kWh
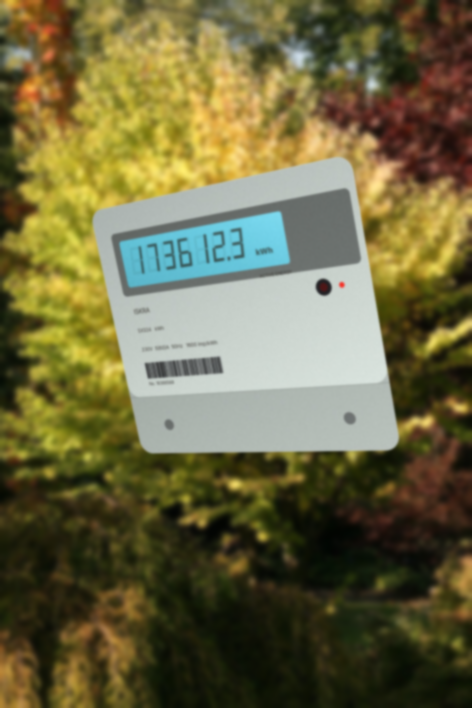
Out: value=173612.3 unit=kWh
